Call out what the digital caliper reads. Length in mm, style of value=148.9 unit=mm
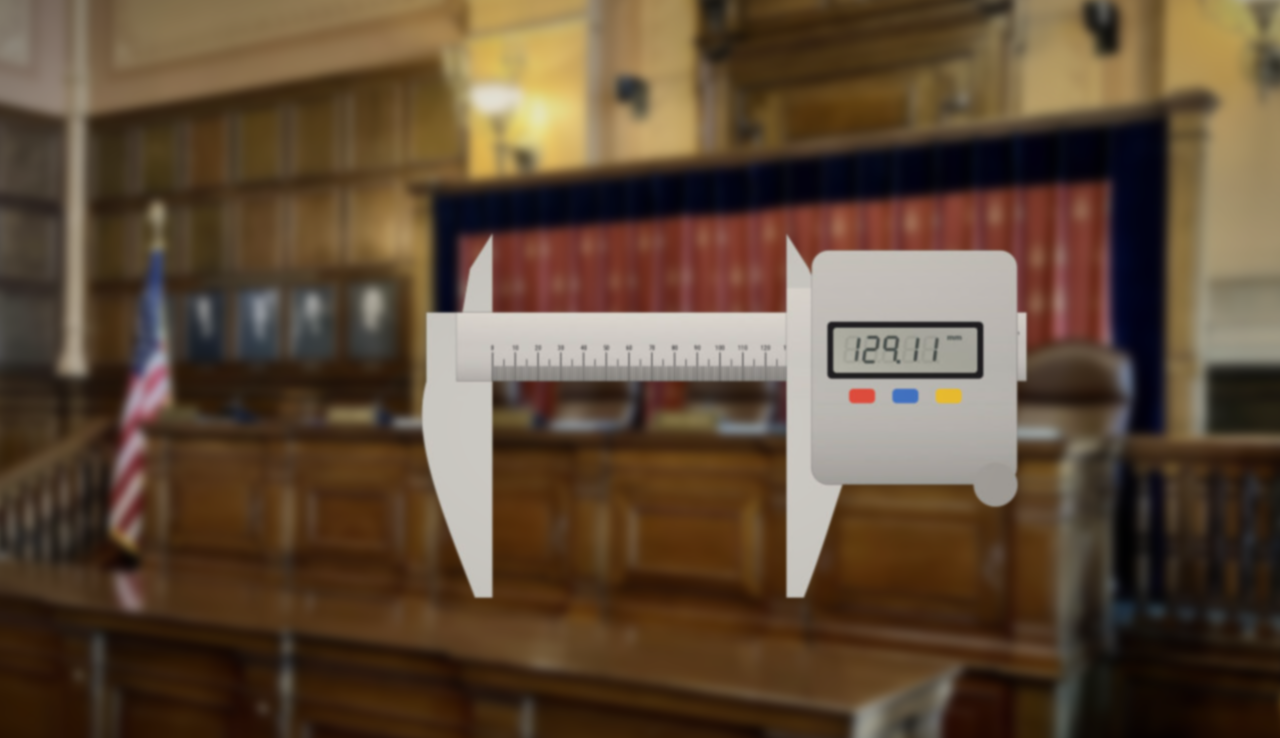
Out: value=129.11 unit=mm
